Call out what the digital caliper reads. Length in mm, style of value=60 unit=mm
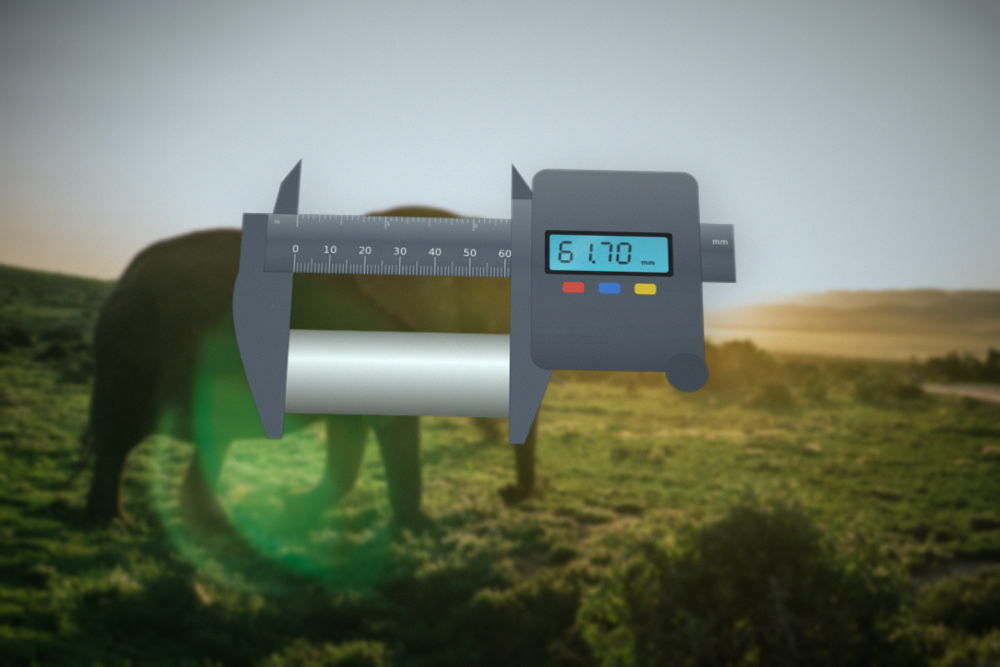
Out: value=61.70 unit=mm
